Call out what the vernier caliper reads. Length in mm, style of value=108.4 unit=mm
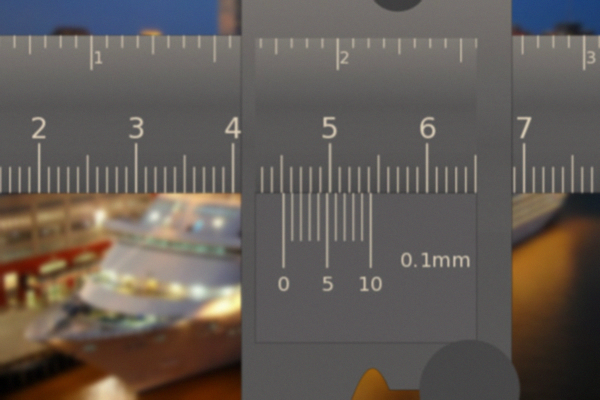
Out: value=45.2 unit=mm
